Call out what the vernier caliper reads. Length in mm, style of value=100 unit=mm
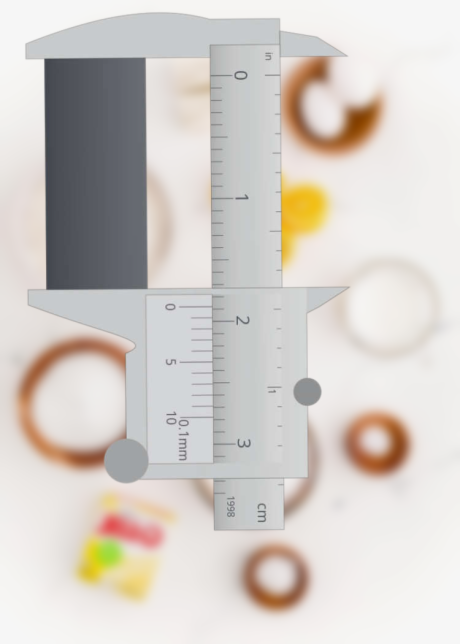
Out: value=18.8 unit=mm
